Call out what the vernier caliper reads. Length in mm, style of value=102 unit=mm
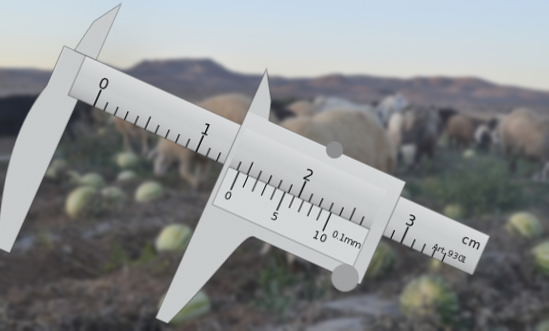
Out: value=14.2 unit=mm
